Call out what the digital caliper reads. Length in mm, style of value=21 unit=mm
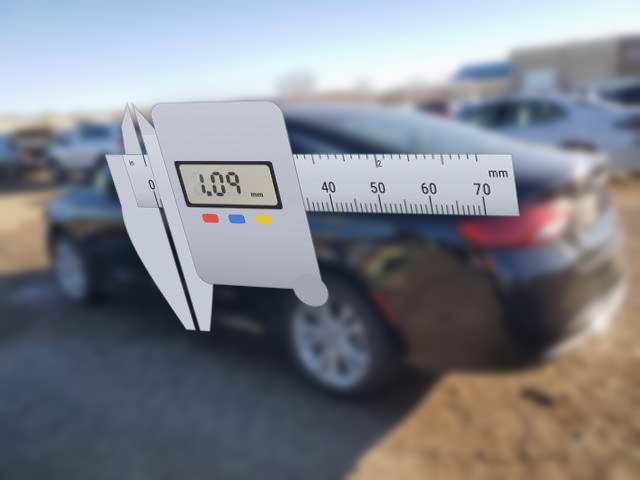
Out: value=1.09 unit=mm
